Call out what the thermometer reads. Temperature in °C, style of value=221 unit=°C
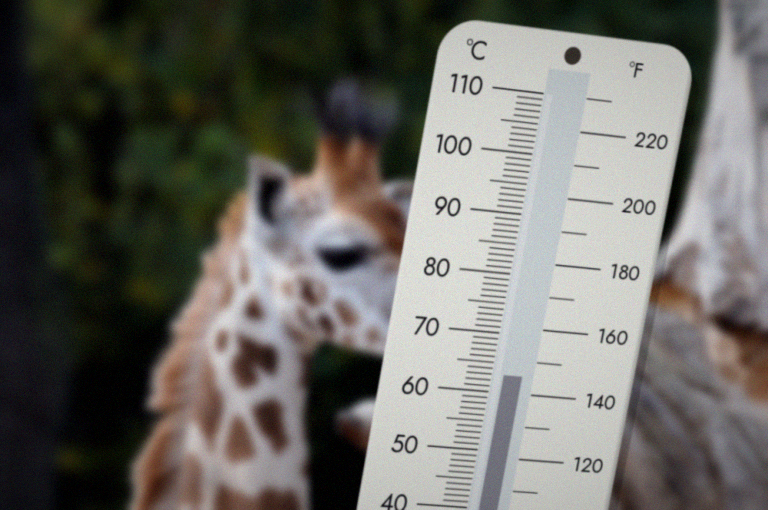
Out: value=63 unit=°C
